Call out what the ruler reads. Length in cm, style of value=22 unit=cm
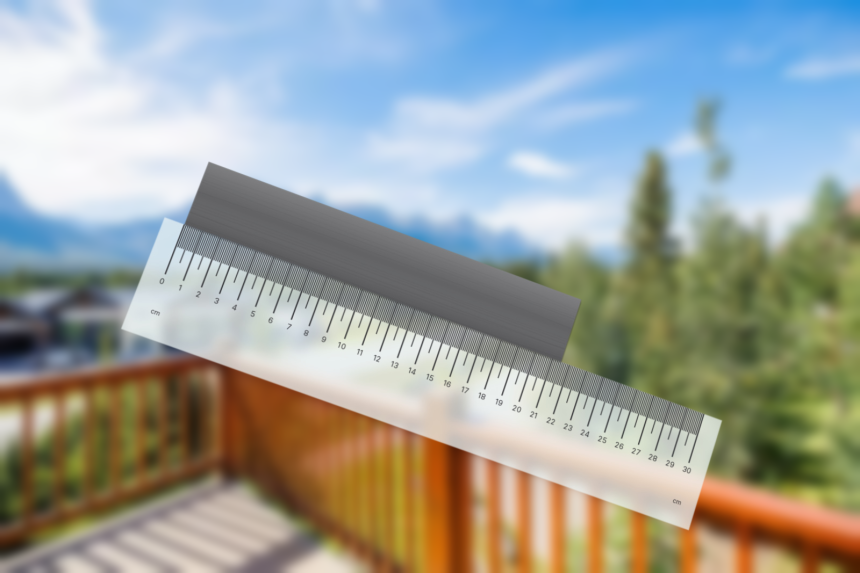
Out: value=21.5 unit=cm
